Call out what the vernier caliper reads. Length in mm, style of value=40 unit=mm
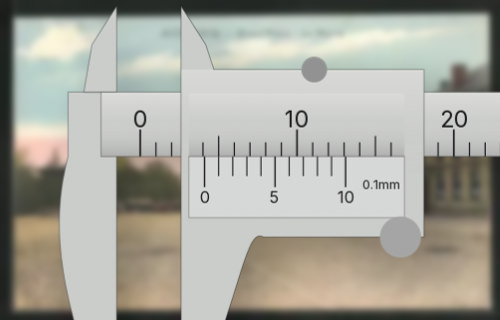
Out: value=4.1 unit=mm
